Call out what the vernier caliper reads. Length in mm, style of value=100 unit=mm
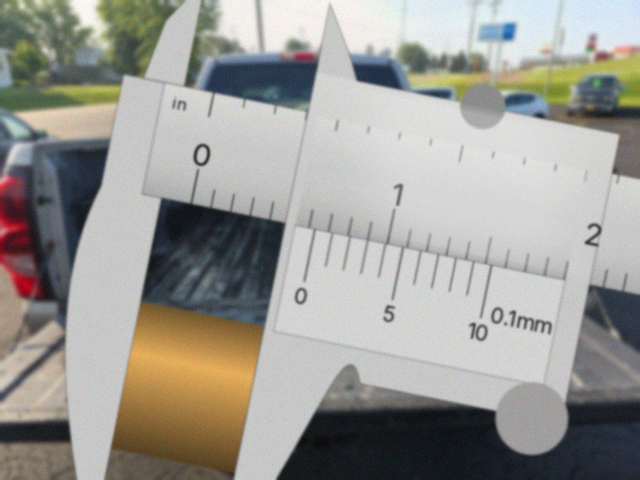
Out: value=6.3 unit=mm
